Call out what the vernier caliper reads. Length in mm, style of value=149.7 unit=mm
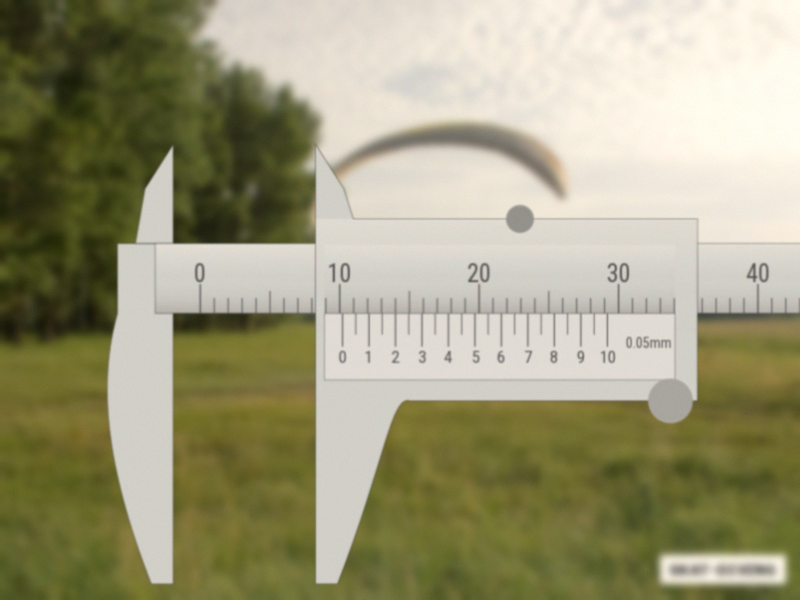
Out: value=10.2 unit=mm
